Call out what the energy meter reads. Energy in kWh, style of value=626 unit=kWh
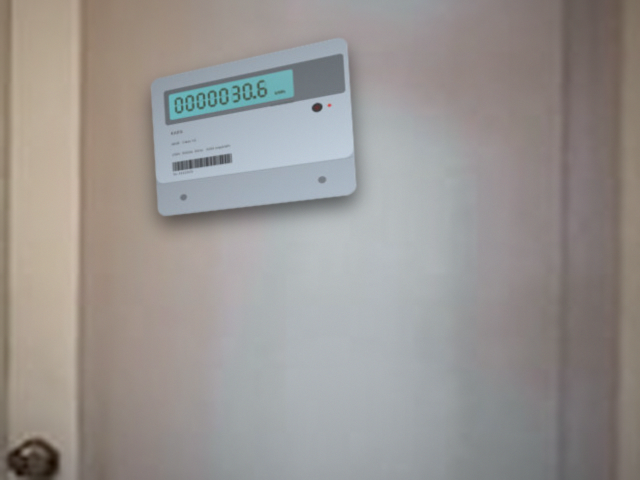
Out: value=30.6 unit=kWh
